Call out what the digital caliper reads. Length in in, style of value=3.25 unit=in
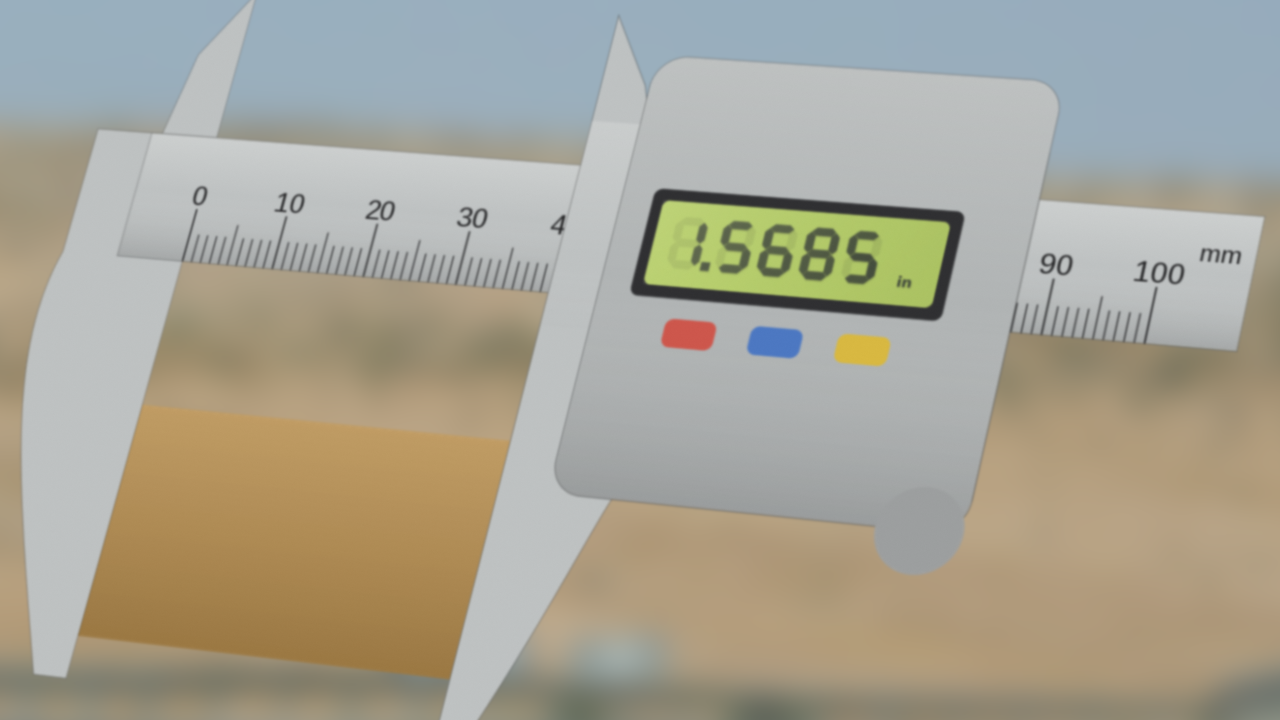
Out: value=1.5685 unit=in
